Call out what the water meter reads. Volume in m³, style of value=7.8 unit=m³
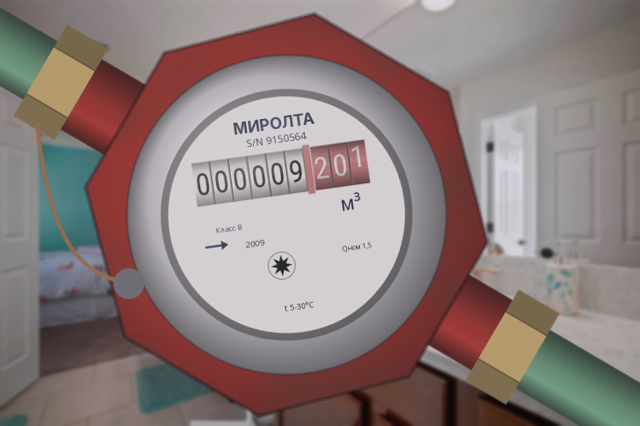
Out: value=9.201 unit=m³
